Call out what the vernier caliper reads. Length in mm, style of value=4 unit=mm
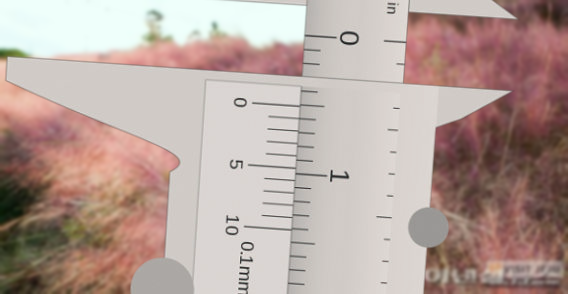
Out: value=5.1 unit=mm
